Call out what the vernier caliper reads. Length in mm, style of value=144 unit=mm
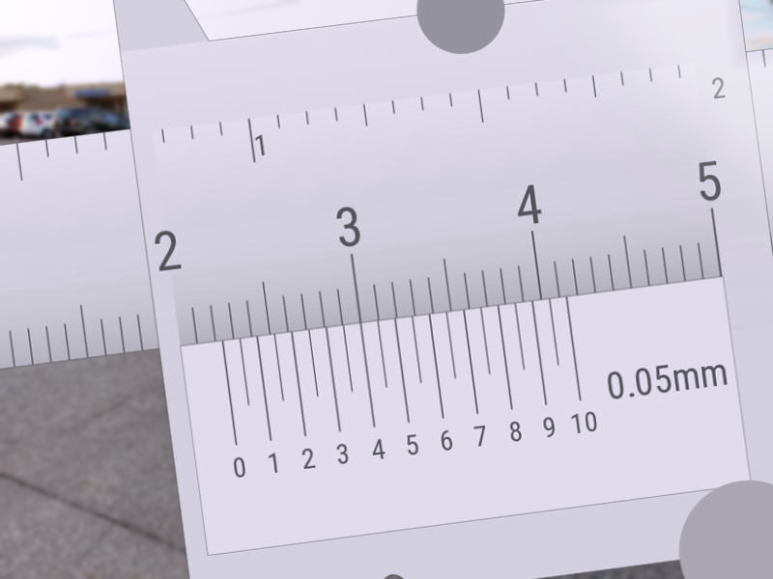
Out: value=22.4 unit=mm
